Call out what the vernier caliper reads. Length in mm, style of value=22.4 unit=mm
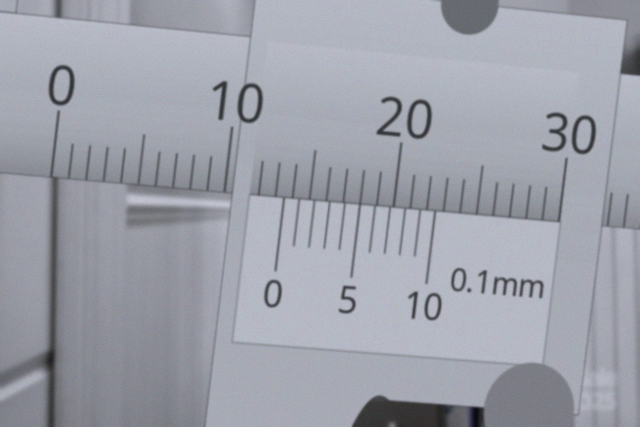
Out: value=13.5 unit=mm
